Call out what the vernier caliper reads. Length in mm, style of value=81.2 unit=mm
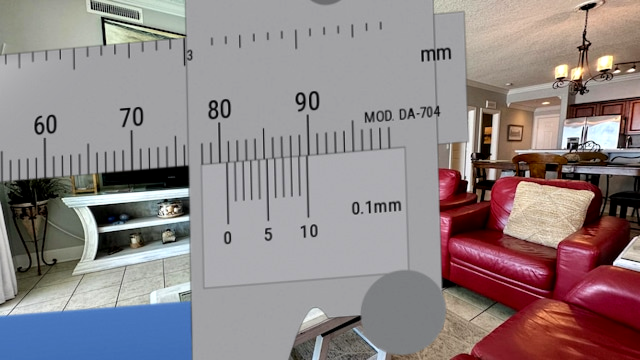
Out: value=80.8 unit=mm
